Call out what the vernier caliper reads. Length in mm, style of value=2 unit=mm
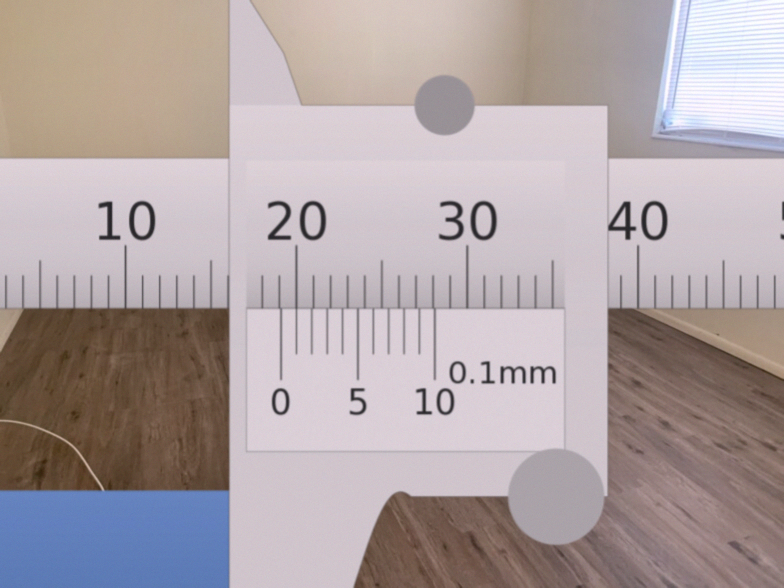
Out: value=19.1 unit=mm
